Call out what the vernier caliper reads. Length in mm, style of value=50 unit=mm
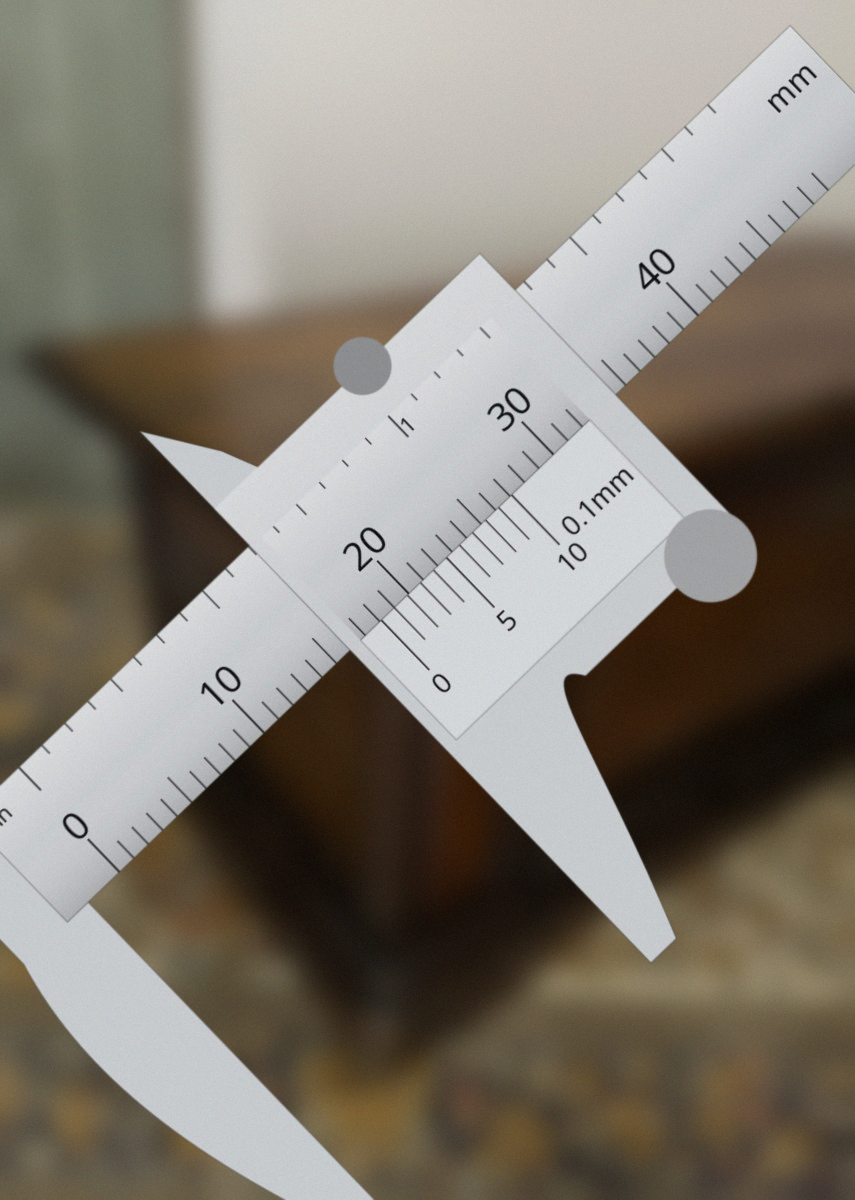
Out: value=18.1 unit=mm
